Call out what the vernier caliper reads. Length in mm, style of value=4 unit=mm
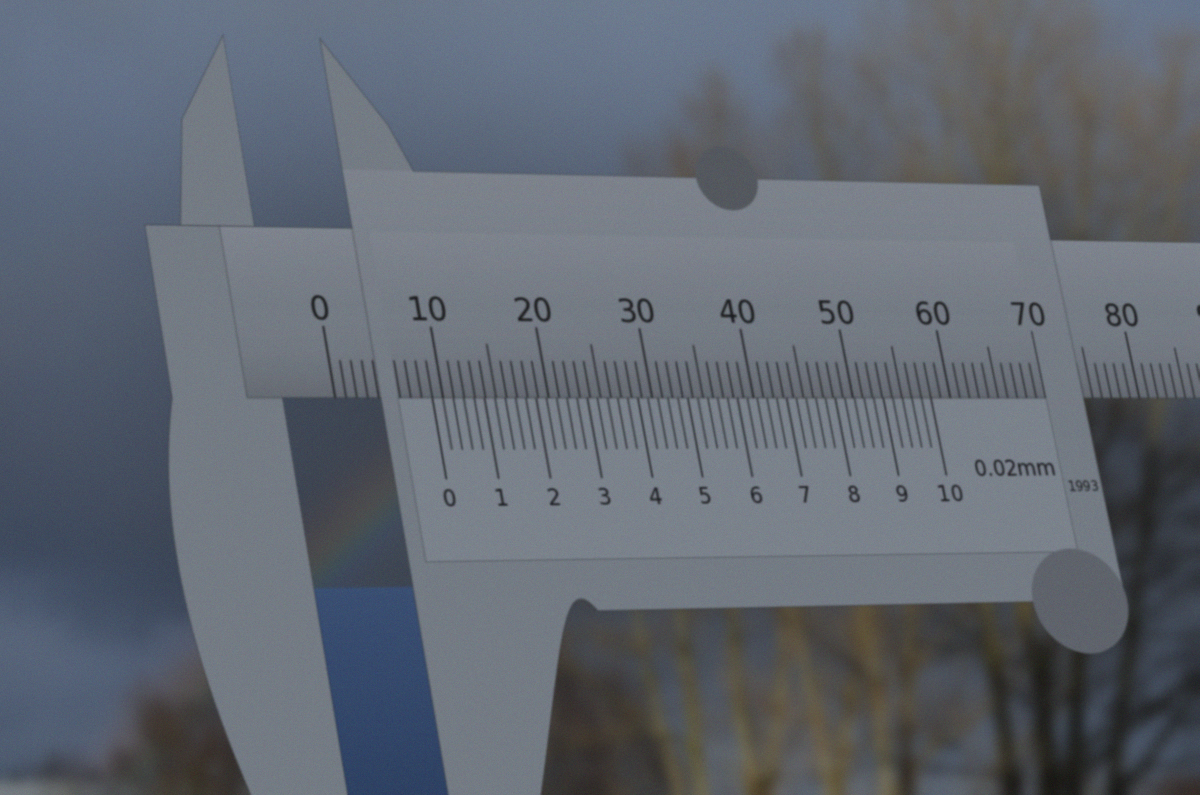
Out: value=9.0 unit=mm
